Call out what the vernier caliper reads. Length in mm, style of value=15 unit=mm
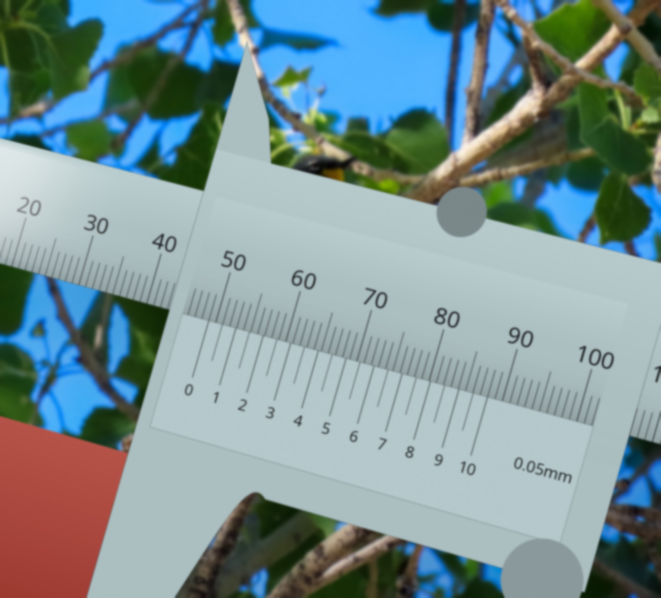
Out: value=49.0 unit=mm
